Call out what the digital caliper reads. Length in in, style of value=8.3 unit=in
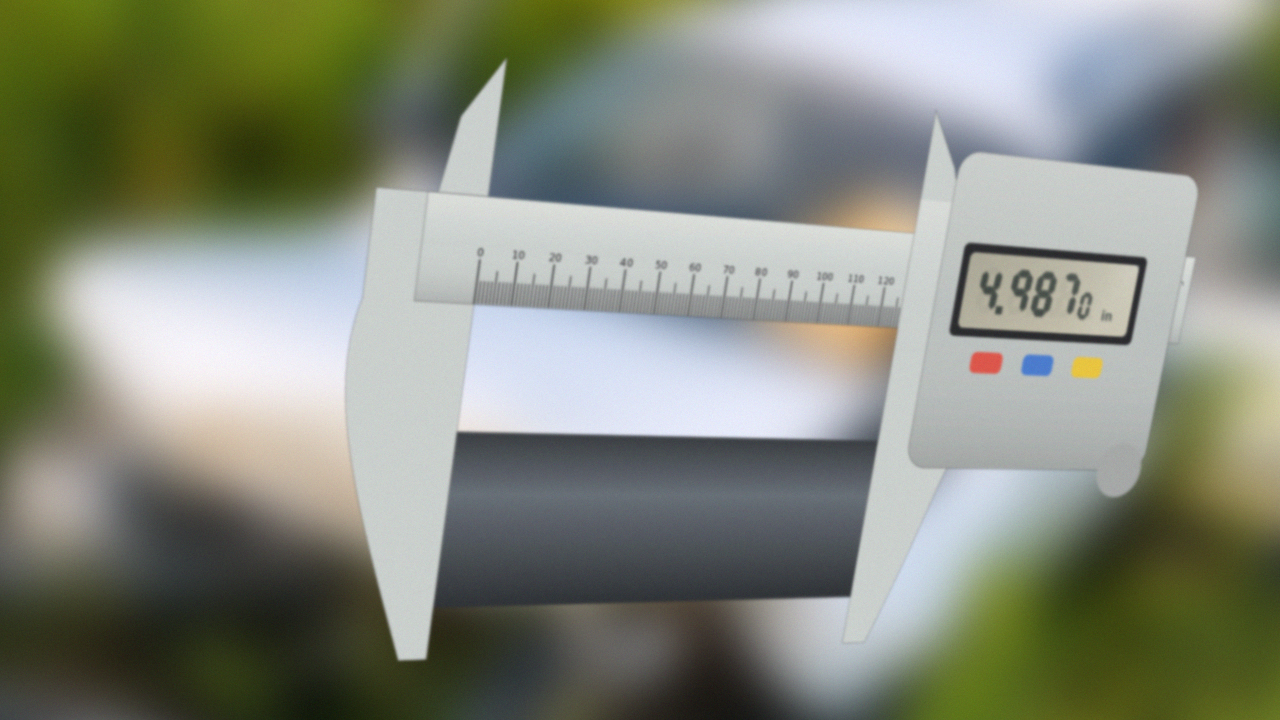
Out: value=4.9870 unit=in
